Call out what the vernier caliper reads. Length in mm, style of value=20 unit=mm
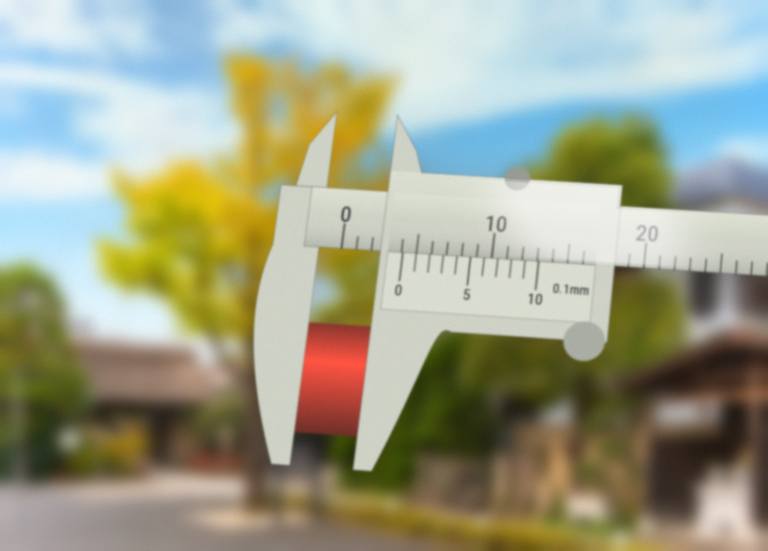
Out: value=4.1 unit=mm
